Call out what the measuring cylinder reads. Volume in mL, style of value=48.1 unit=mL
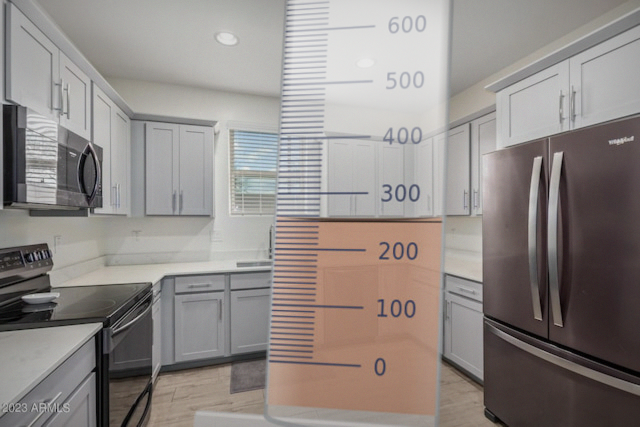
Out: value=250 unit=mL
